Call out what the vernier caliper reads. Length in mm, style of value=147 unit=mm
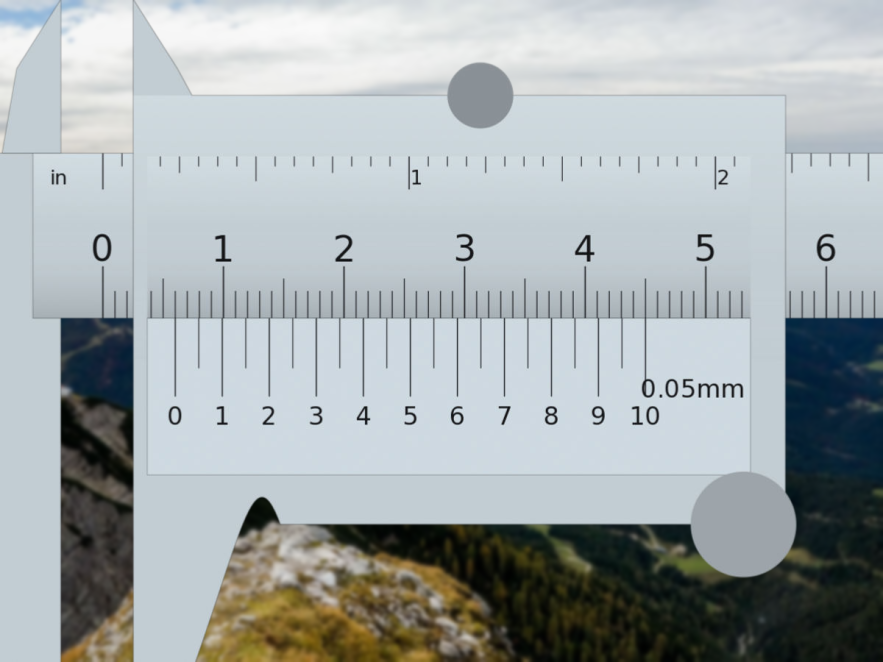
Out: value=6.0 unit=mm
